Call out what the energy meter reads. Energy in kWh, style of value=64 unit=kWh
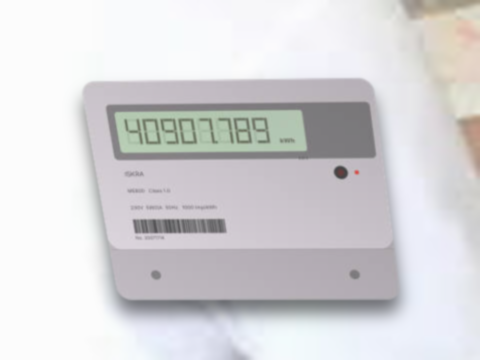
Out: value=40907.789 unit=kWh
